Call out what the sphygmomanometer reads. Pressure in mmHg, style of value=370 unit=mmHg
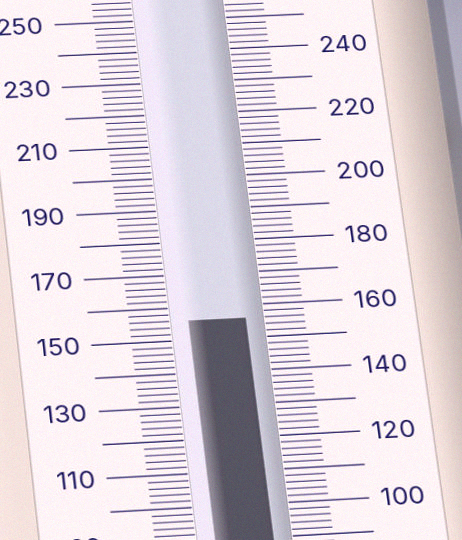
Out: value=156 unit=mmHg
